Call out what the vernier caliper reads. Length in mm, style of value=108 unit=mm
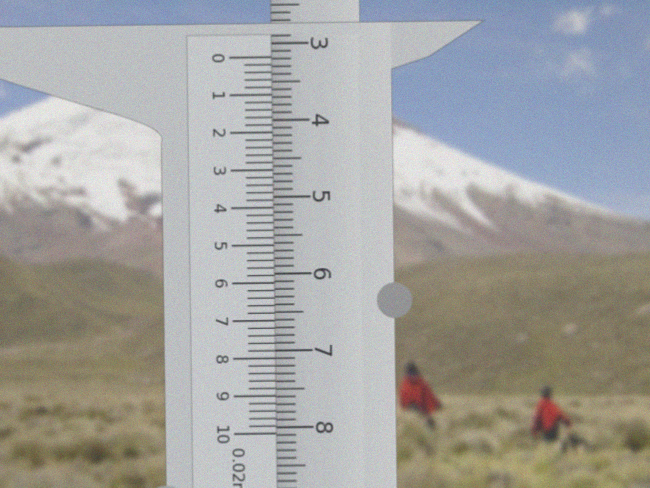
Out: value=31.8 unit=mm
